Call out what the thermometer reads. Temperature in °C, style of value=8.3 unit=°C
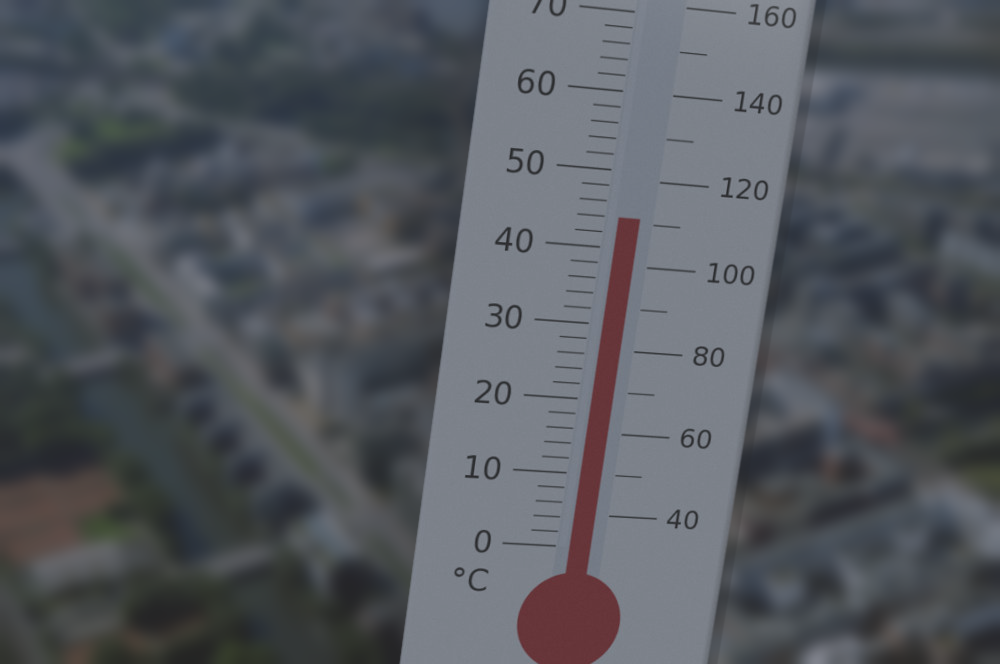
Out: value=44 unit=°C
